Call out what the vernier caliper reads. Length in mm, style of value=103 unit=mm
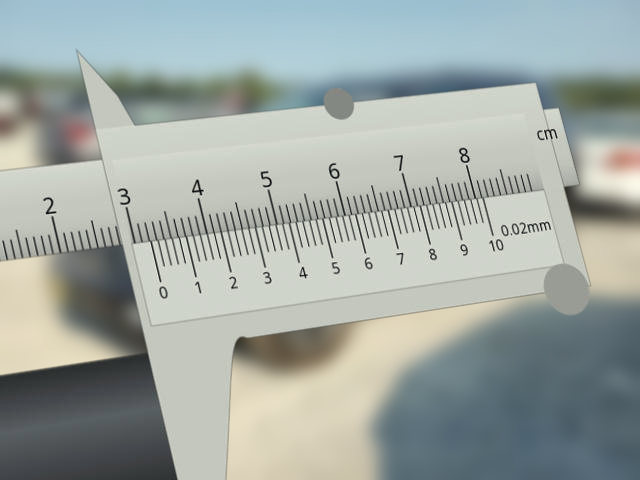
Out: value=32.2 unit=mm
